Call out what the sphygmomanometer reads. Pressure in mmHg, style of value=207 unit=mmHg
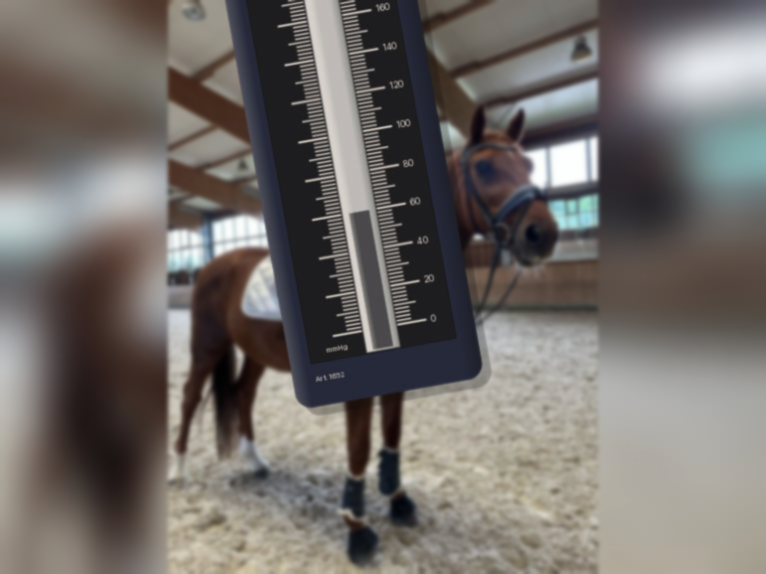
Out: value=60 unit=mmHg
